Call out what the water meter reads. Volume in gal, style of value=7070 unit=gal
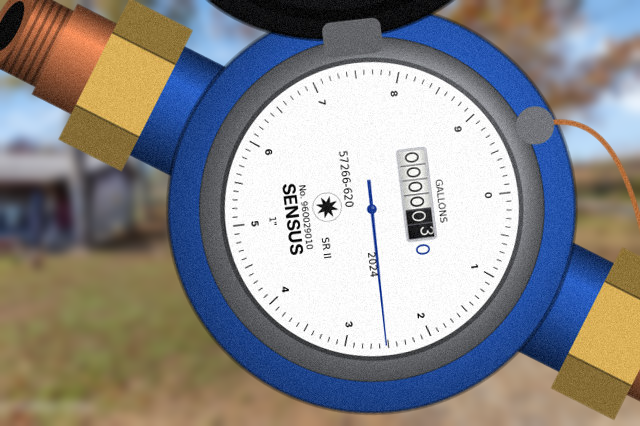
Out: value=32.5 unit=gal
